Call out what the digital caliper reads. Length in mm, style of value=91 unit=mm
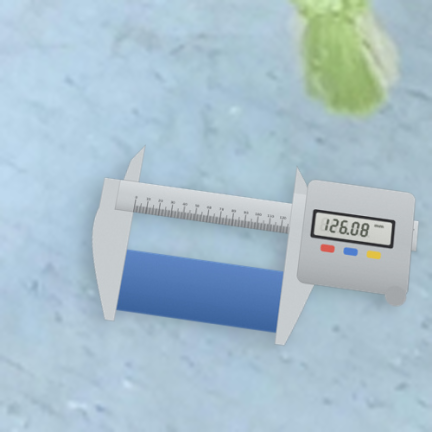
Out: value=126.08 unit=mm
